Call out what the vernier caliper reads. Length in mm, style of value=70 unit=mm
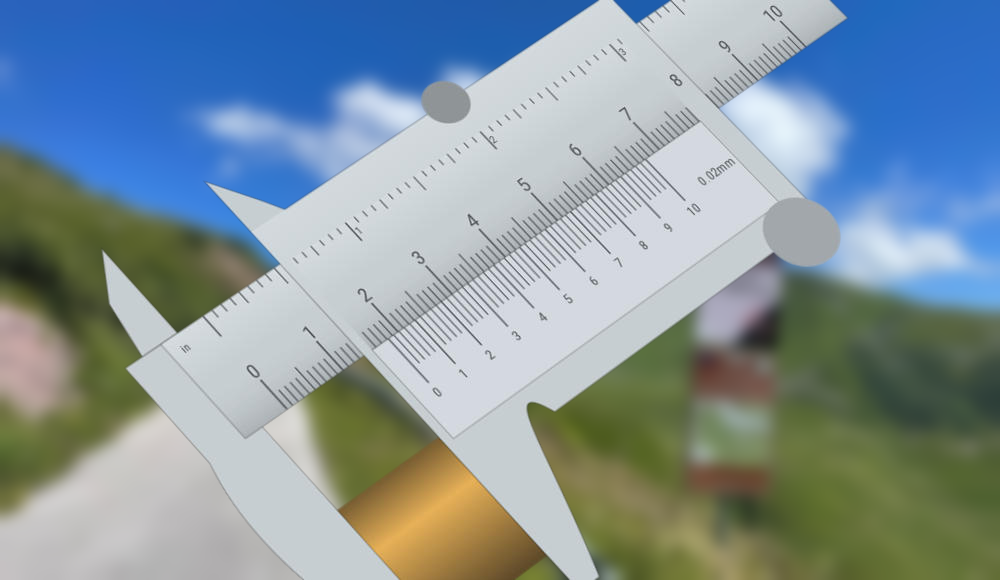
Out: value=18.2 unit=mm
